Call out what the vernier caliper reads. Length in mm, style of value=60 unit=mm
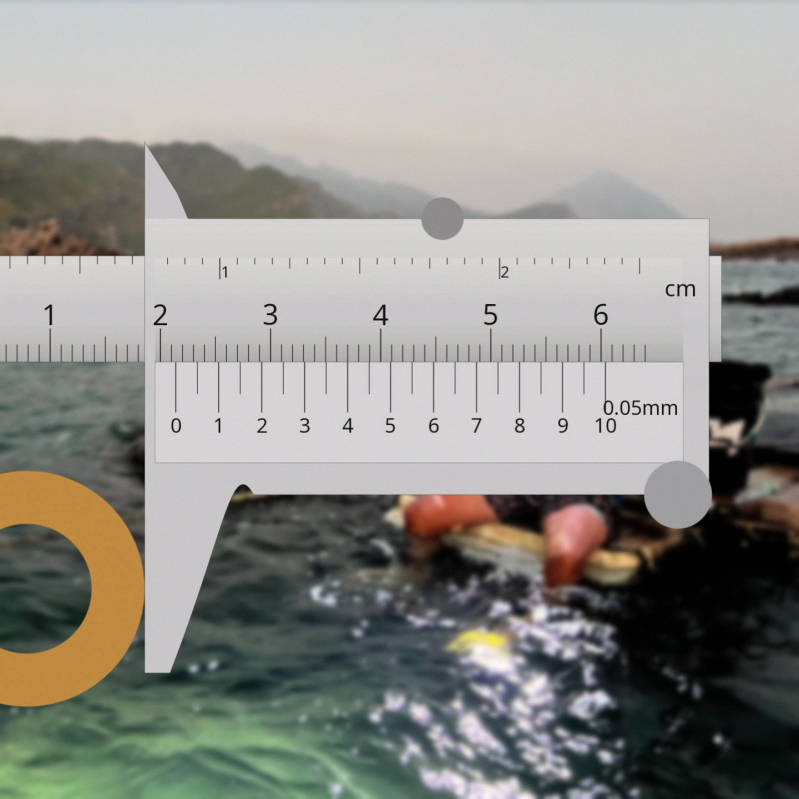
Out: value=21.4 unit=mm
